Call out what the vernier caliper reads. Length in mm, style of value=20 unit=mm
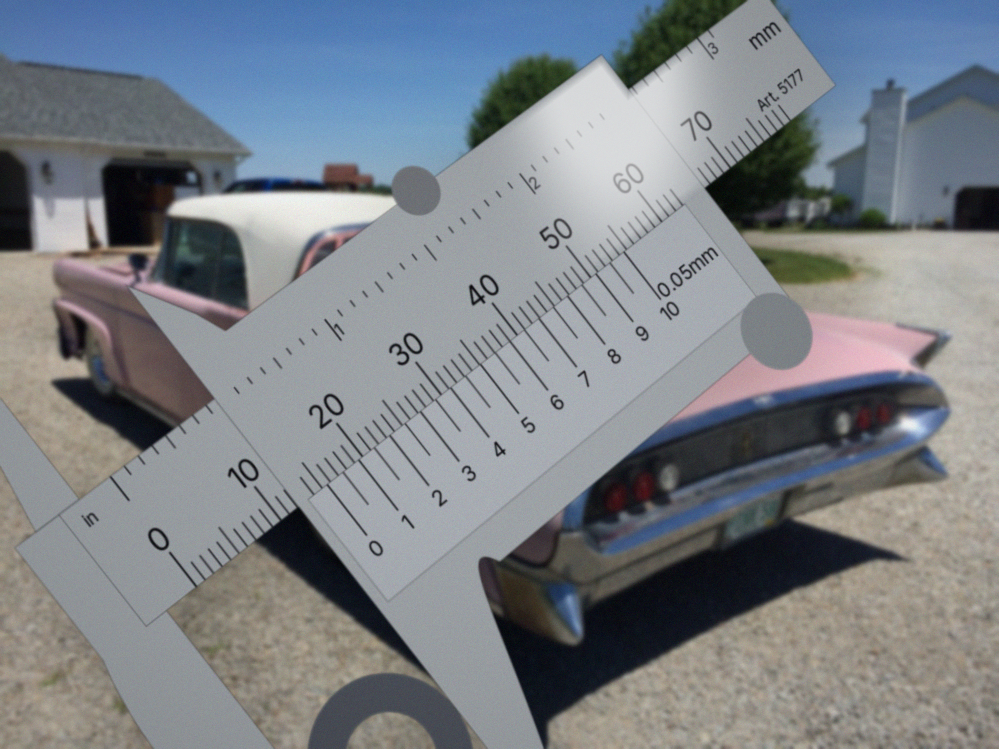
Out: value=15.6 unit=mm
